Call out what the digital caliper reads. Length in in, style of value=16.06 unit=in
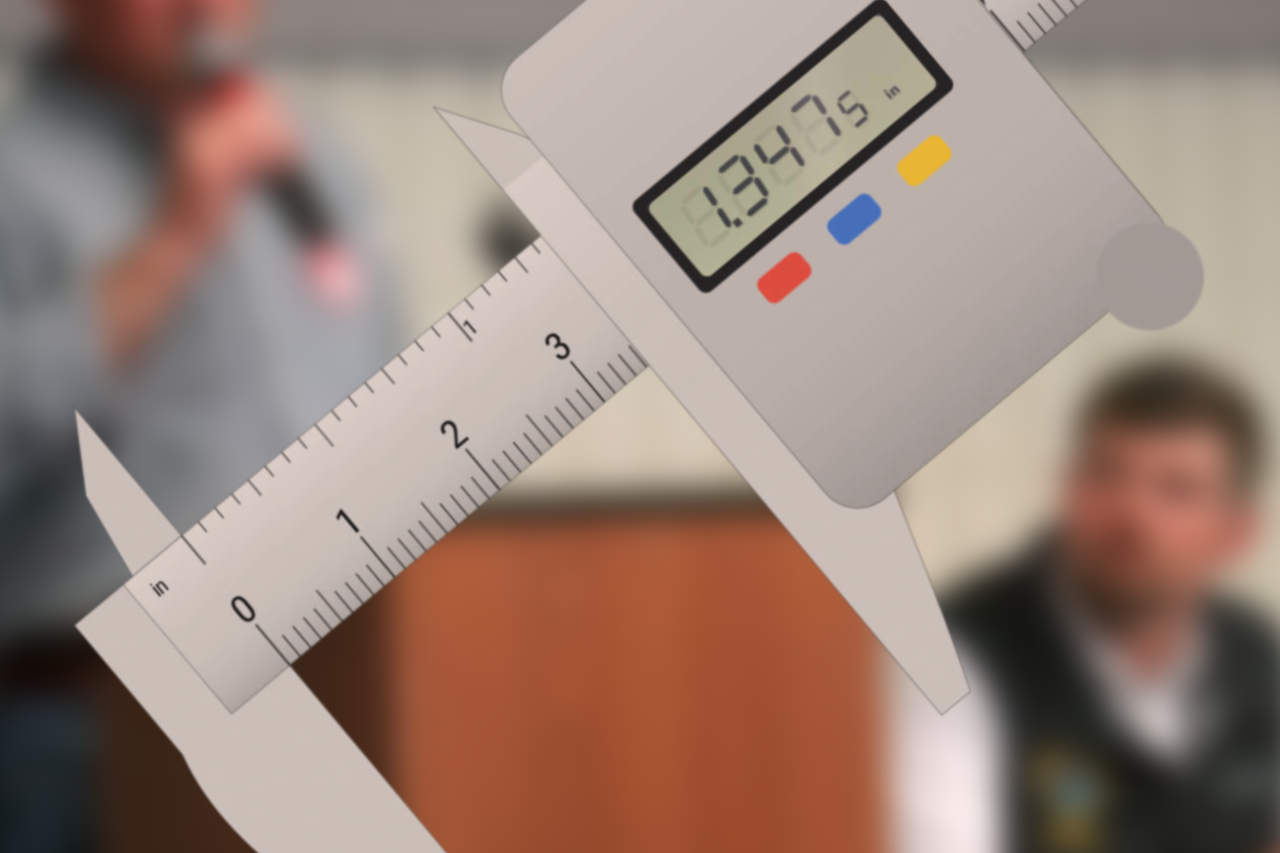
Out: value=1.3475 unit=in
